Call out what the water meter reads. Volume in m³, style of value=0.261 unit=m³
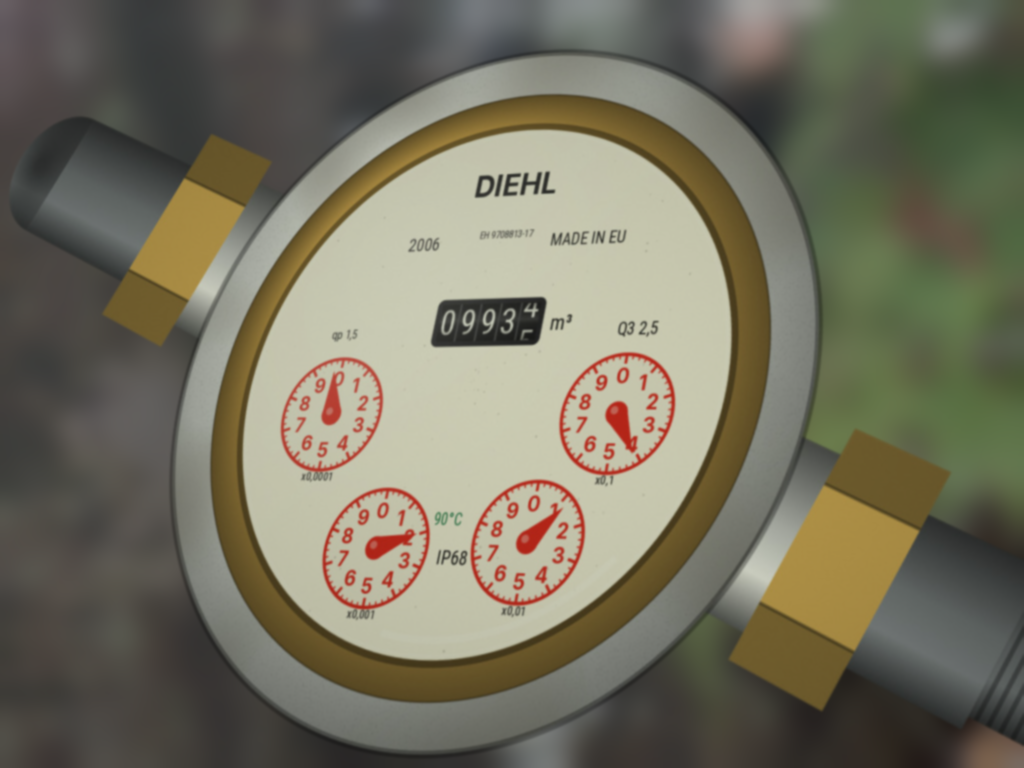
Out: value=9934.4119 unit=m³
